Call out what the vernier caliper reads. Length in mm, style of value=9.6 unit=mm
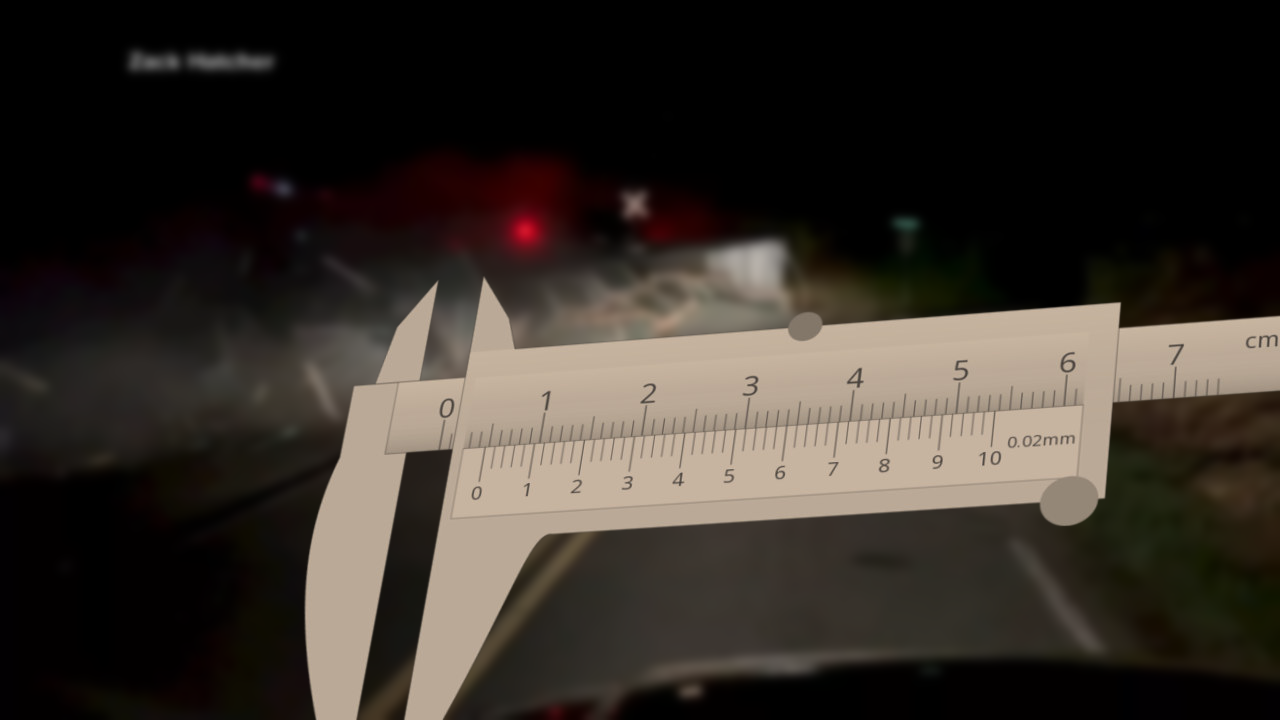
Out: value=4.6 unit=mm
